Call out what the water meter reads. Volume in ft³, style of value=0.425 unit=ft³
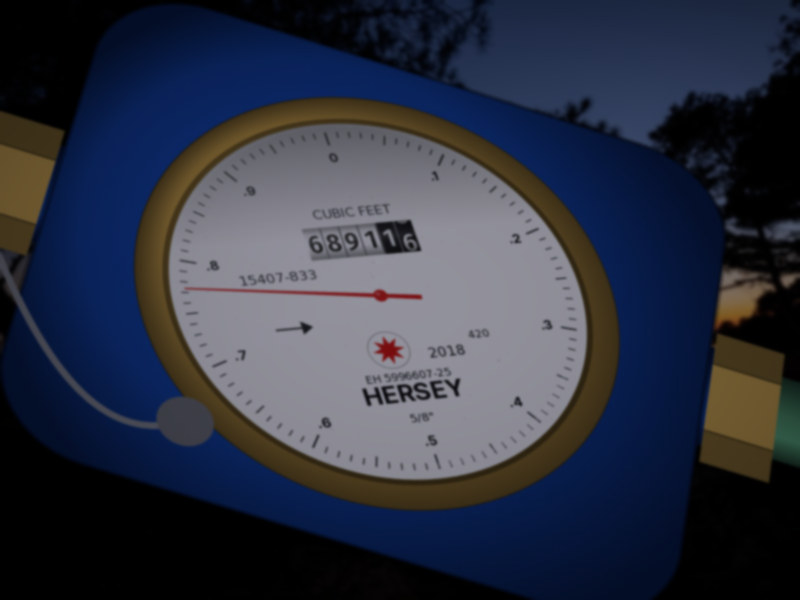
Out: value=689115.77 unit=ft³
